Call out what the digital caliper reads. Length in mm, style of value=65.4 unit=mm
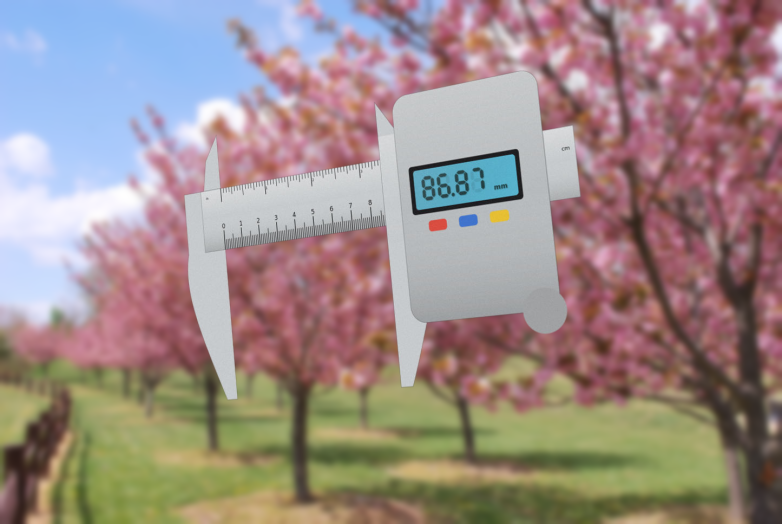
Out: value=86.87 unit=mm
